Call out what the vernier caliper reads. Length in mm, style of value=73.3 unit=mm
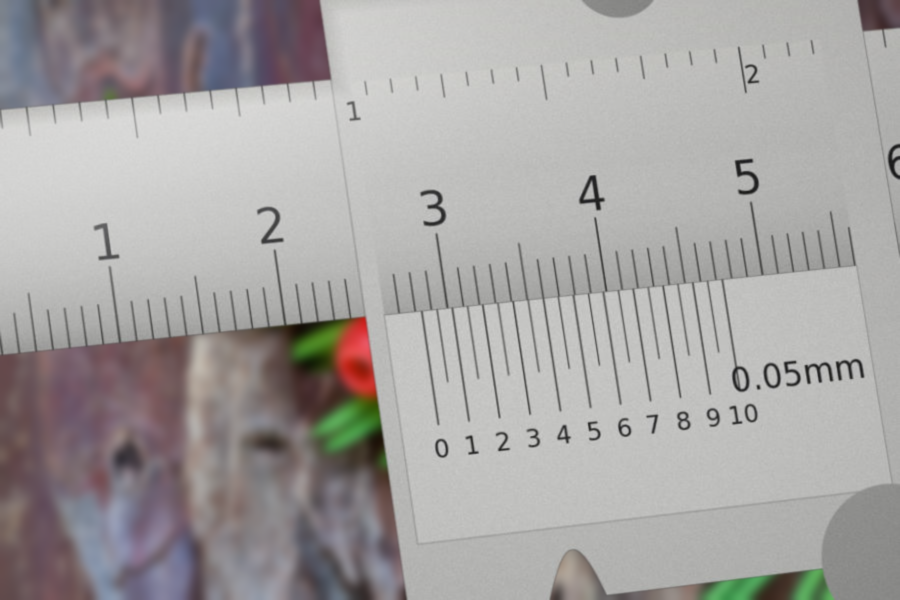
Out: value=28.4 unit=mm
